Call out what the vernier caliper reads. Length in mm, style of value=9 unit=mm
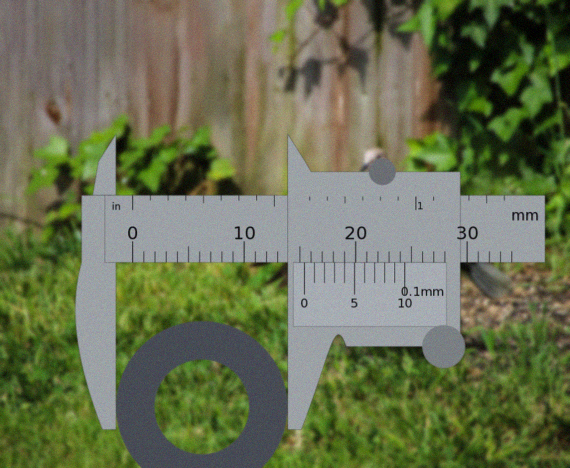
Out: value=15.4 unit=mm
